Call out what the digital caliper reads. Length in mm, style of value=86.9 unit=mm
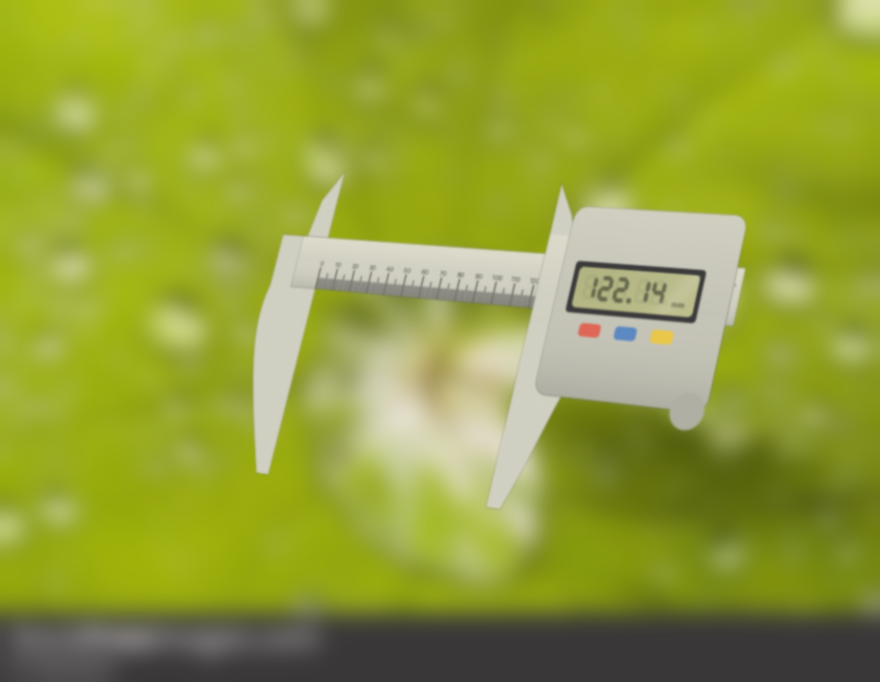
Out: value=122.14 unit=mm
